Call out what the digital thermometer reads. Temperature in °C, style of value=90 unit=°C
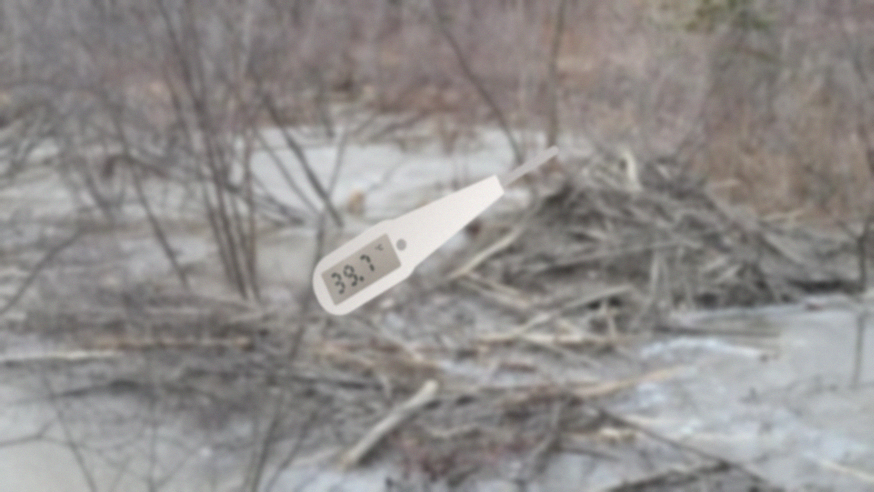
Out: value=39.7 unit=°C
